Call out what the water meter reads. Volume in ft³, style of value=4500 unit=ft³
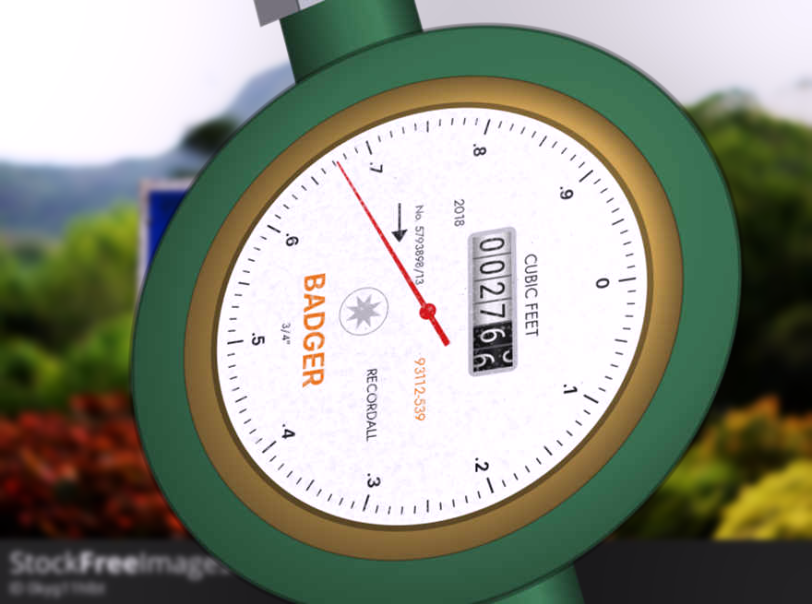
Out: value=2765.67 unit=ft³
